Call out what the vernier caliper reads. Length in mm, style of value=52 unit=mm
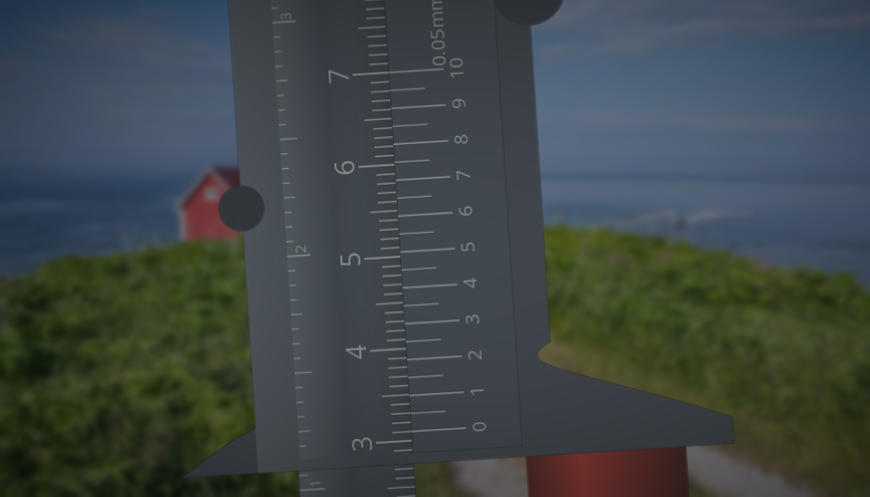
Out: value=31.0 unit=mm
